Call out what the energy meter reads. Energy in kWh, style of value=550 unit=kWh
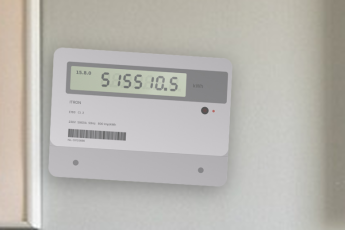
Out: value=515510.5 unit=kWh
